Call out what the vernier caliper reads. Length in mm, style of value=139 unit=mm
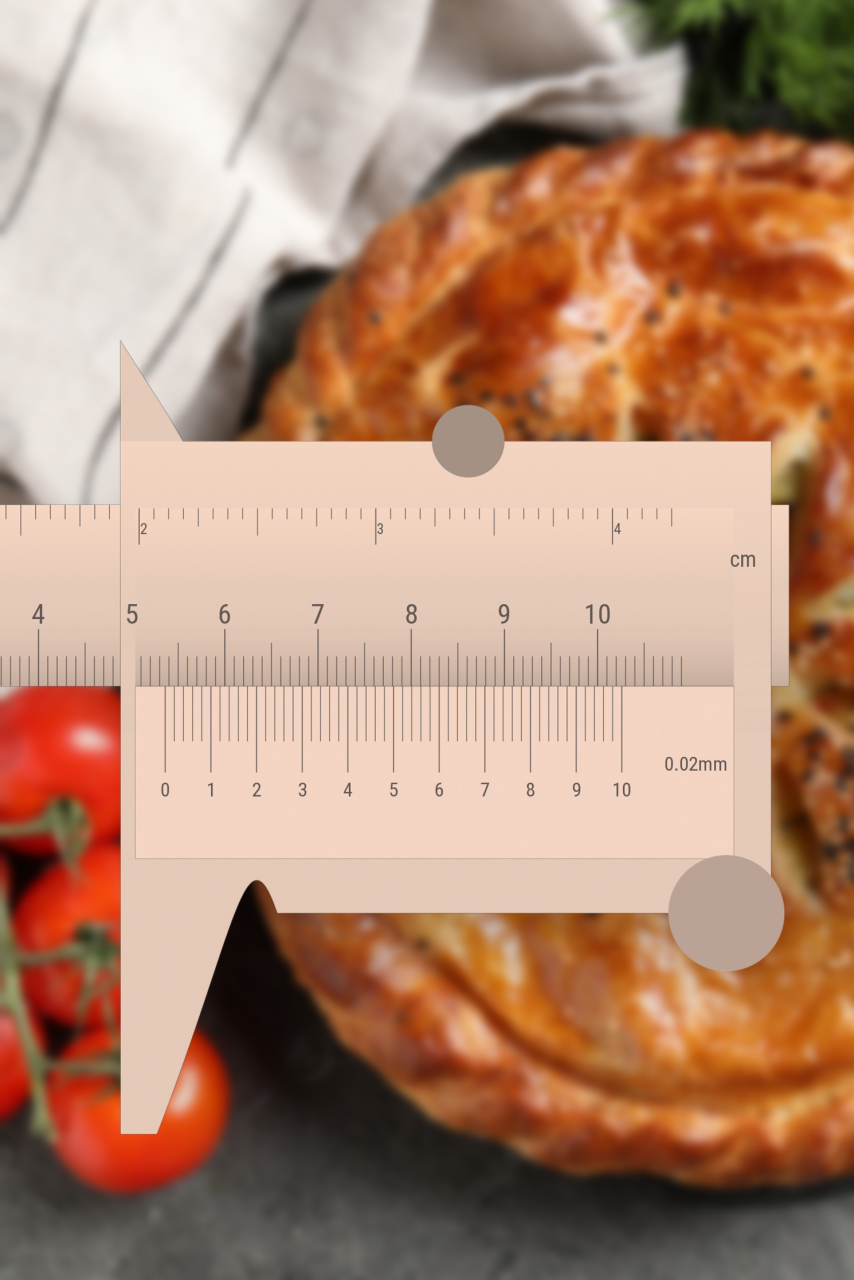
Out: value=53.6 unit=mm
